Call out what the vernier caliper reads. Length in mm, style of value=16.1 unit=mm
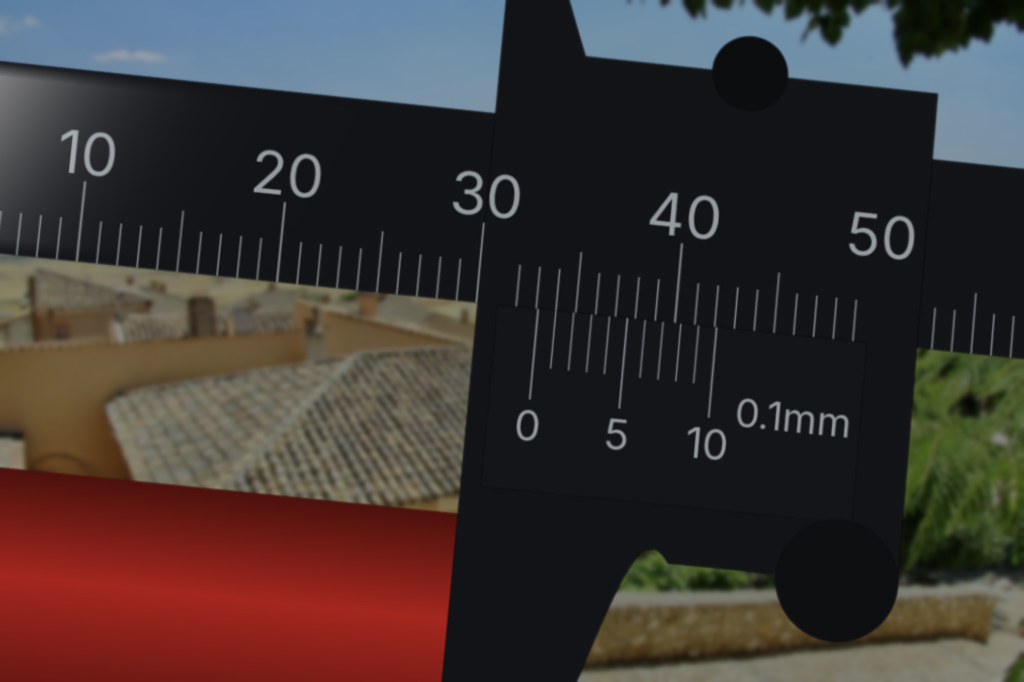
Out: value=33.1 unit=mm
